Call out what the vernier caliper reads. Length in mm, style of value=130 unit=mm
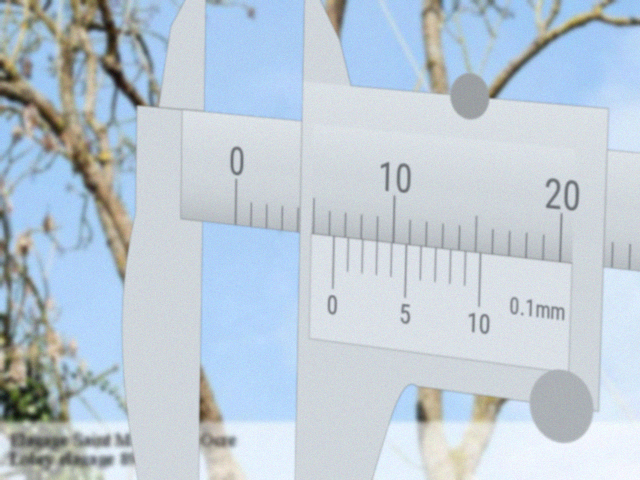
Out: value=6.3 unit=mm
